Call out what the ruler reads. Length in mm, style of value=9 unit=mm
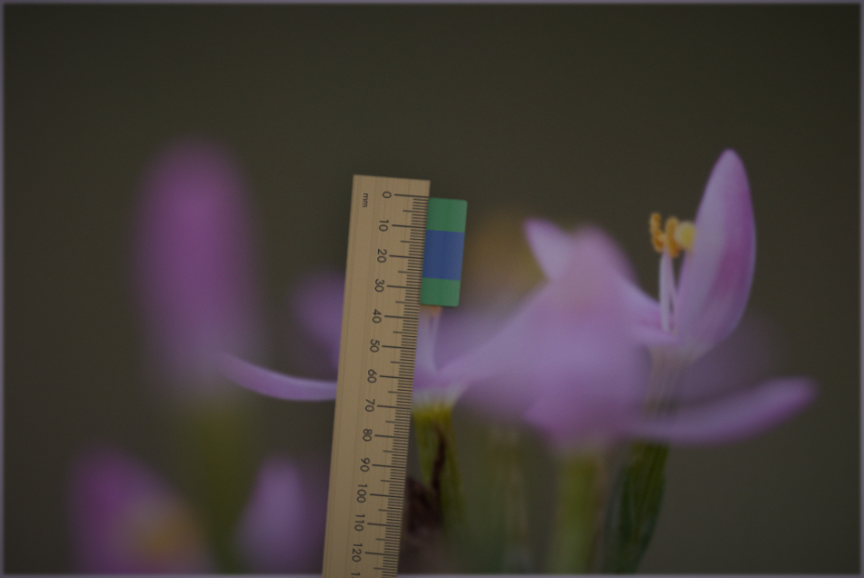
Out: value=35 unit=mm
